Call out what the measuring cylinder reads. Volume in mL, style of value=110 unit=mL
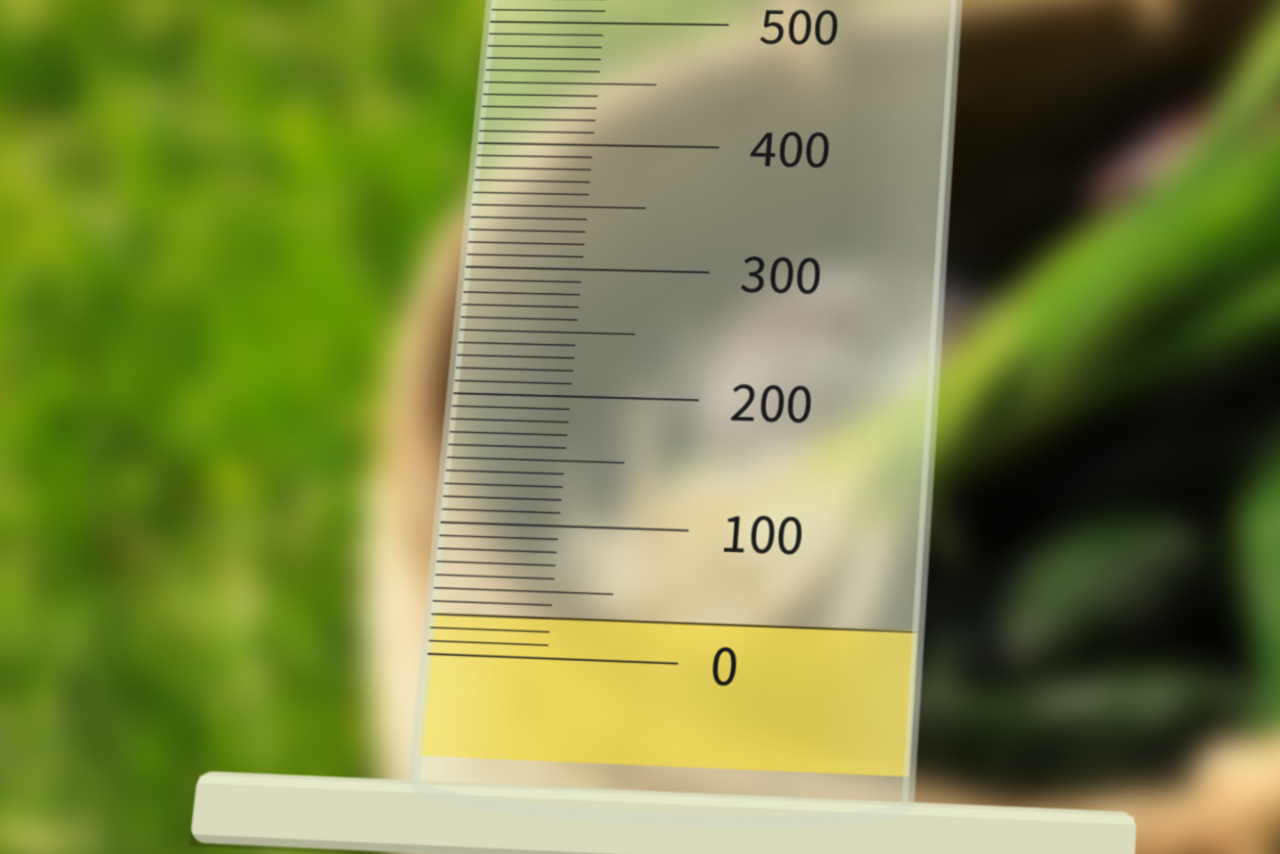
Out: value=30 unit=mL
